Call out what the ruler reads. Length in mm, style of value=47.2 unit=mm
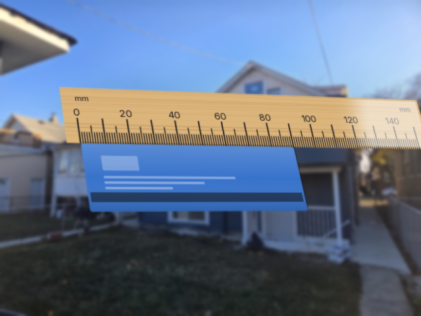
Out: value=90 unit=mm
